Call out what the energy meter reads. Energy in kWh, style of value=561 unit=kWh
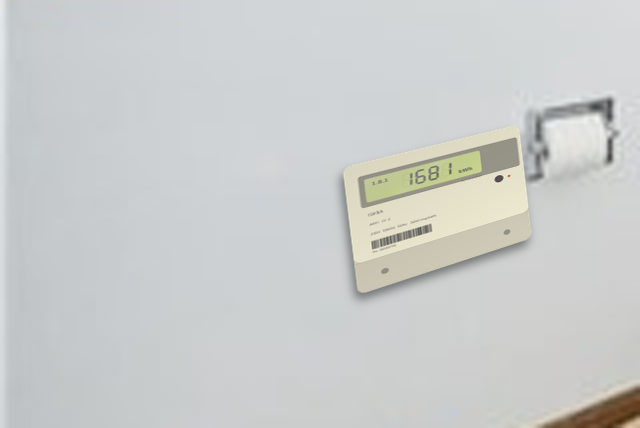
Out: value=1681 unit=kWh
